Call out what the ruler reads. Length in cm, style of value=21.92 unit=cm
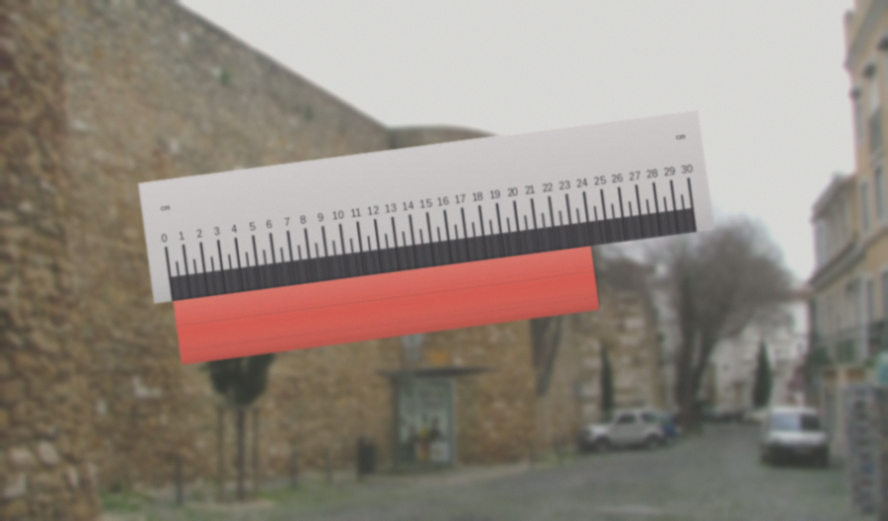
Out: value=24 unit=cm
